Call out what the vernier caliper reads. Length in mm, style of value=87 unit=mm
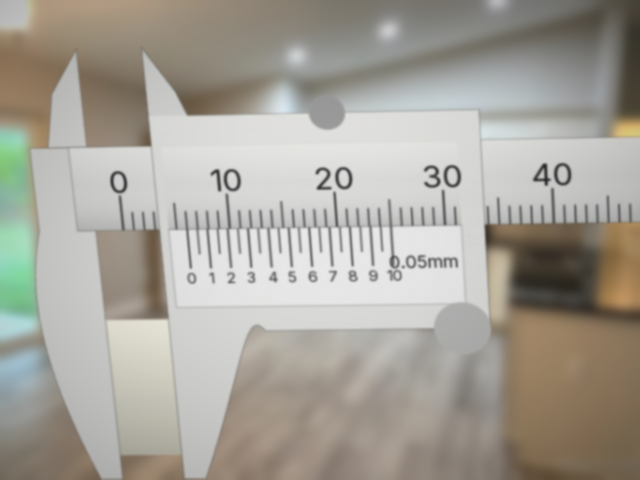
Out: value=6.0 unit=mm
